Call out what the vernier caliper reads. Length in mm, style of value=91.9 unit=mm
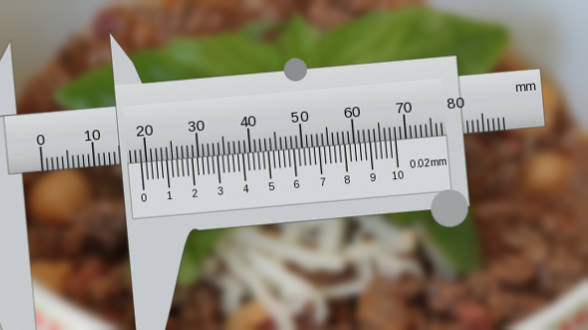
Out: value=19.0 unit=mm
